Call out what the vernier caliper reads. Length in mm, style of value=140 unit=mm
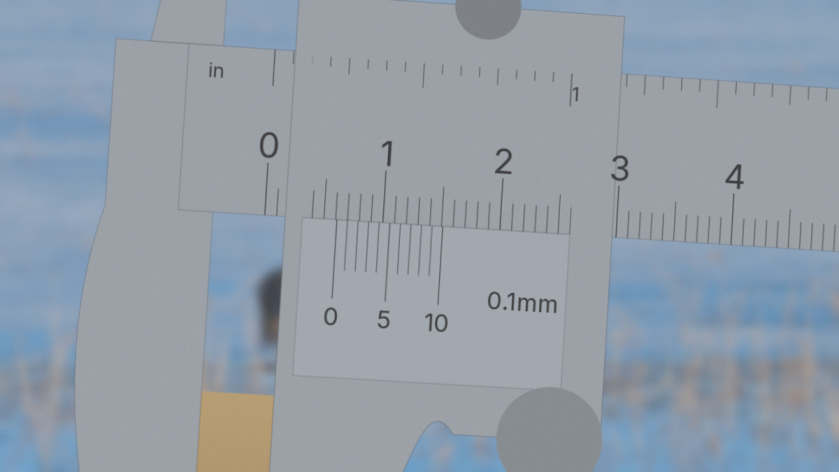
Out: value=6.1 unit=mm
